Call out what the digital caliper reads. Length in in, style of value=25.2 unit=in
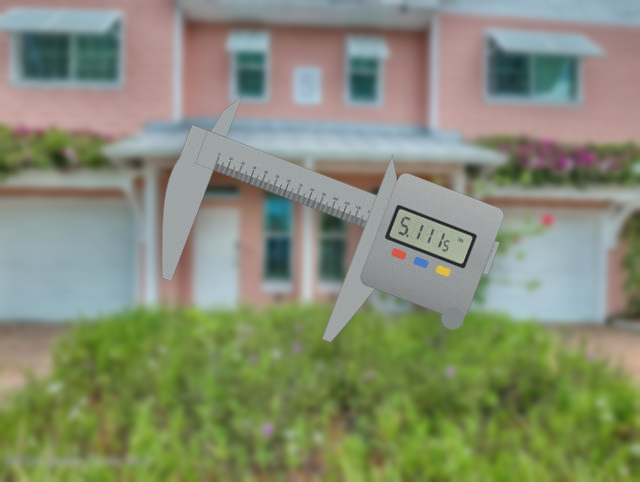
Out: value=5.1115 unit=in
